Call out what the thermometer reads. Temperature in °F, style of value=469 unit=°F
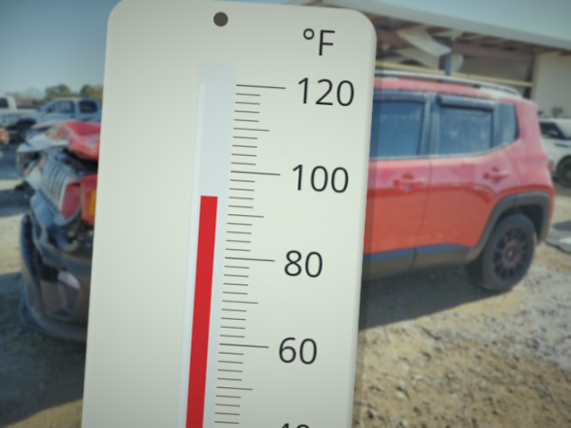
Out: value=94 unit=°F
